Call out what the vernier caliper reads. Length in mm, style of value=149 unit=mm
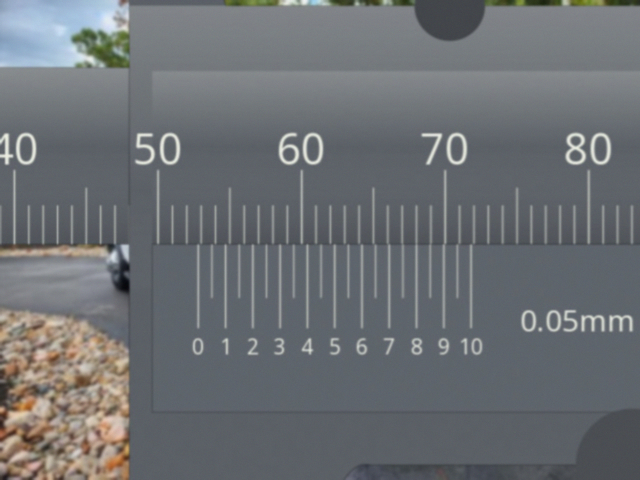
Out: value=52.8 unit=mm
